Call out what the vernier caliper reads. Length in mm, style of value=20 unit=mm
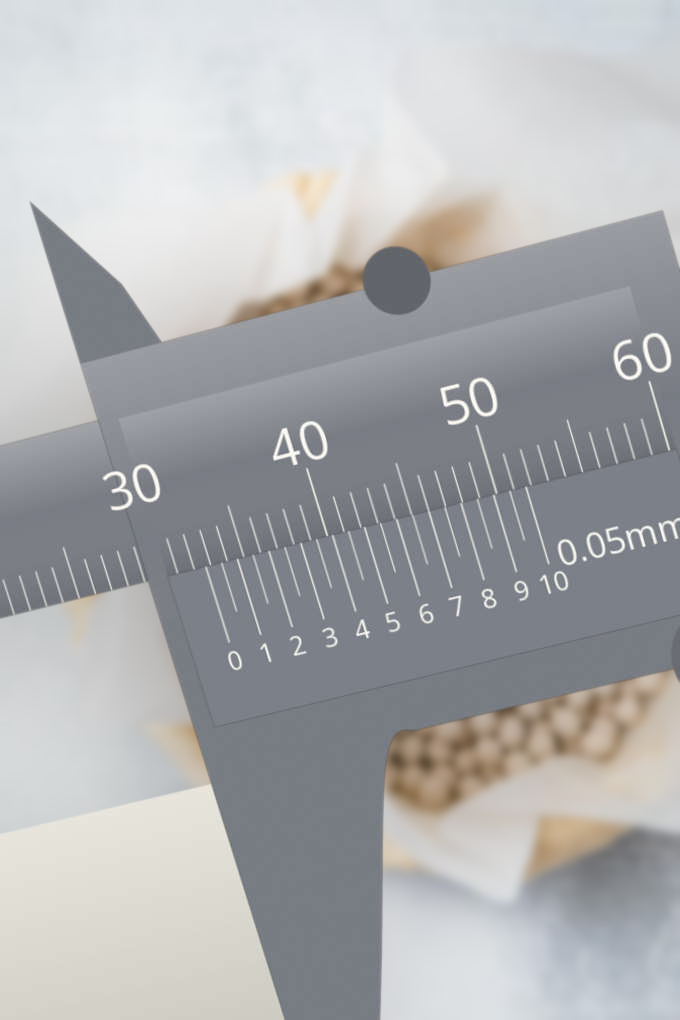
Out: value=32.7 unit=mm
